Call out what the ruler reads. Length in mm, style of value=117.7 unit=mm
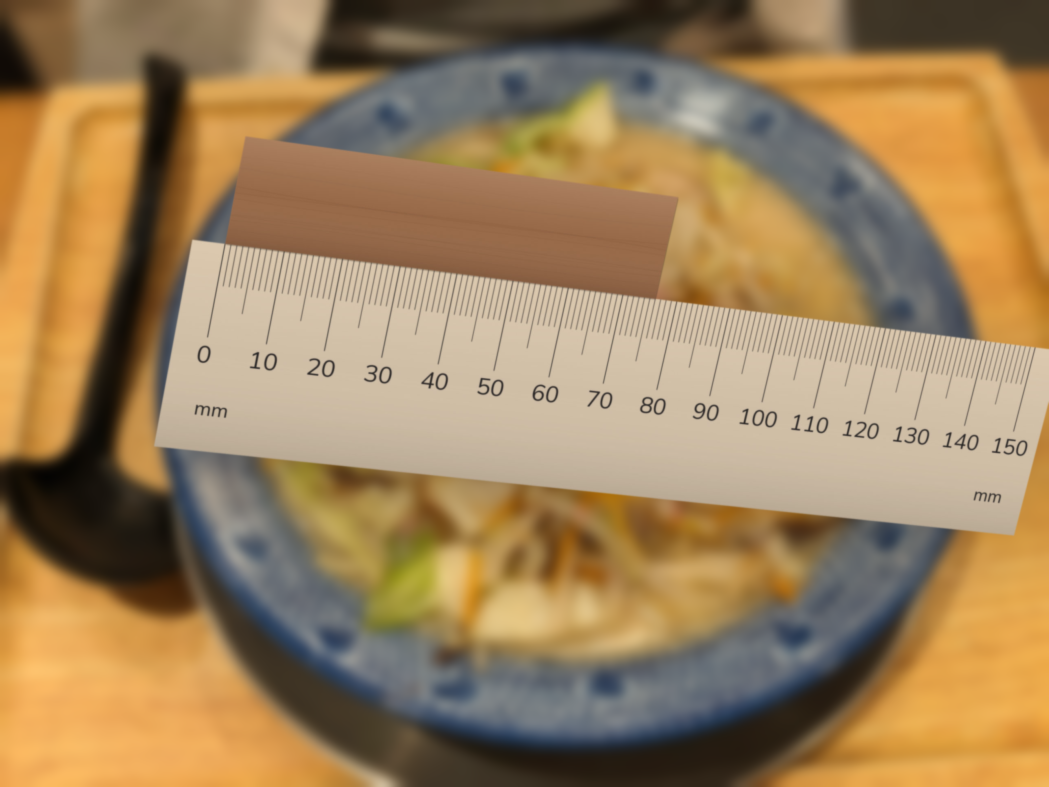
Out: value=76 unit=mm
